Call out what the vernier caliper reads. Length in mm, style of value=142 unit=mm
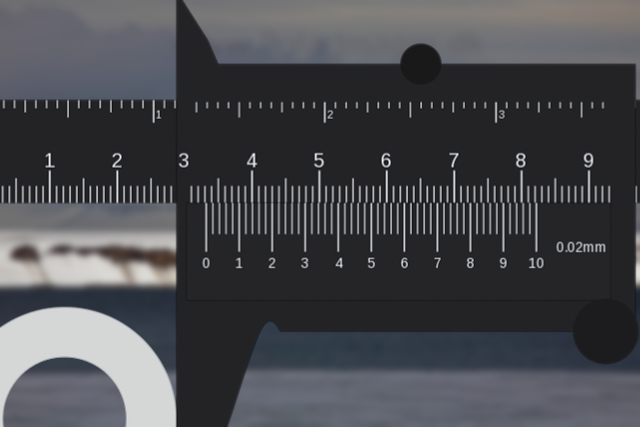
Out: value=33.2 unit=mm
